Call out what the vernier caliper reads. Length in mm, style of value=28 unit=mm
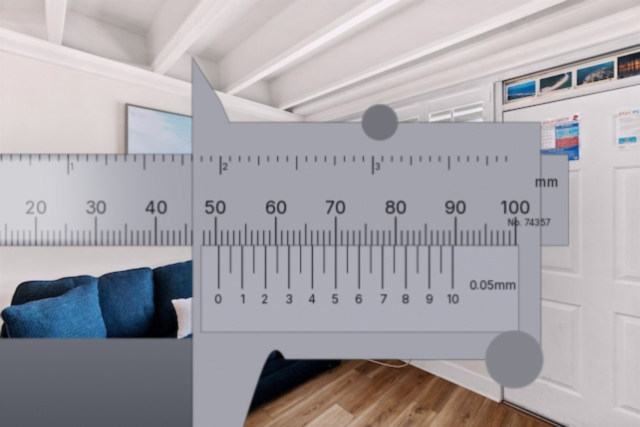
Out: value=50.5 unit=mm
